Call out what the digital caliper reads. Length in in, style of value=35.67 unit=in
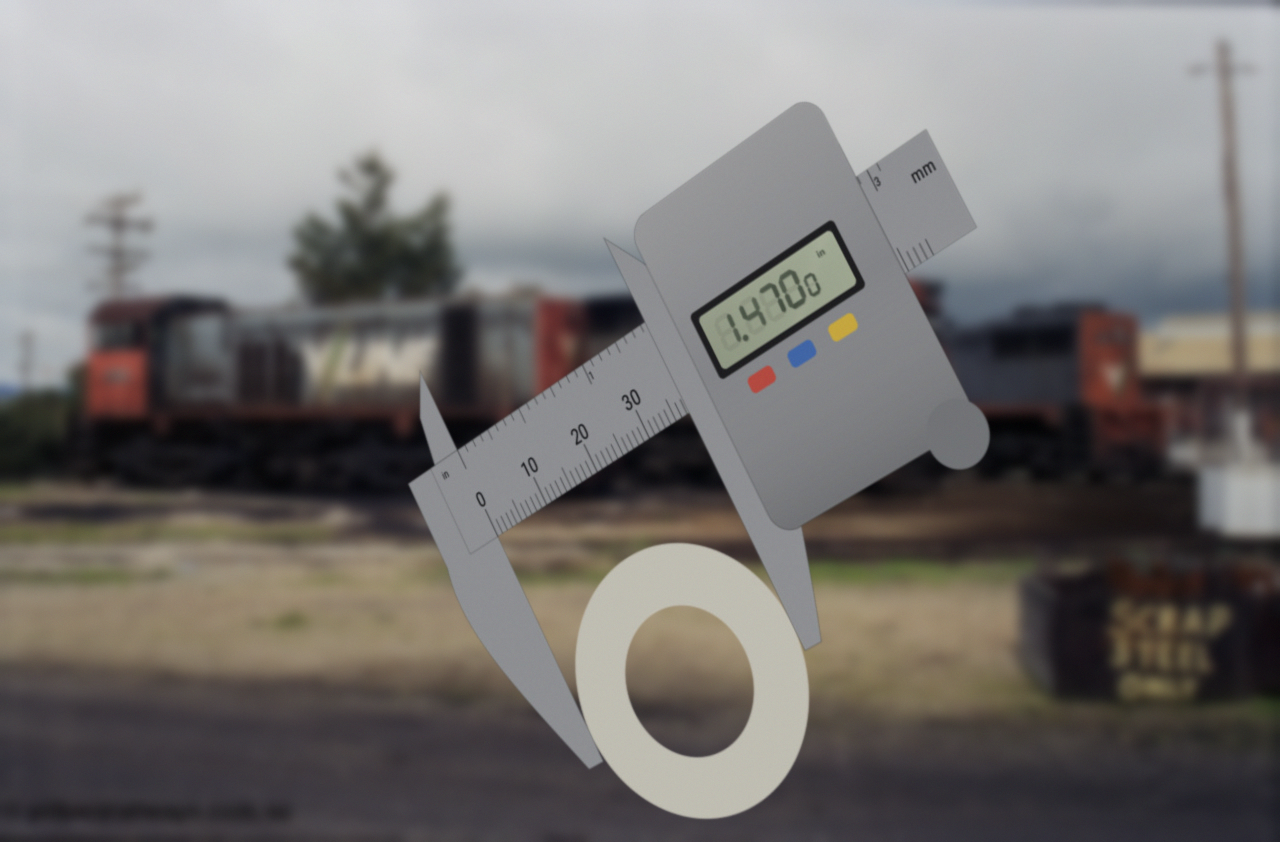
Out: value=1.4700 unit=in
